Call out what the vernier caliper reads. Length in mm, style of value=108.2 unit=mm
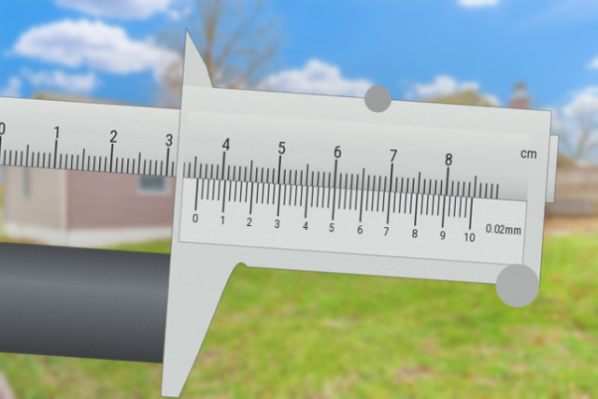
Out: value=35.6 unit=mm
